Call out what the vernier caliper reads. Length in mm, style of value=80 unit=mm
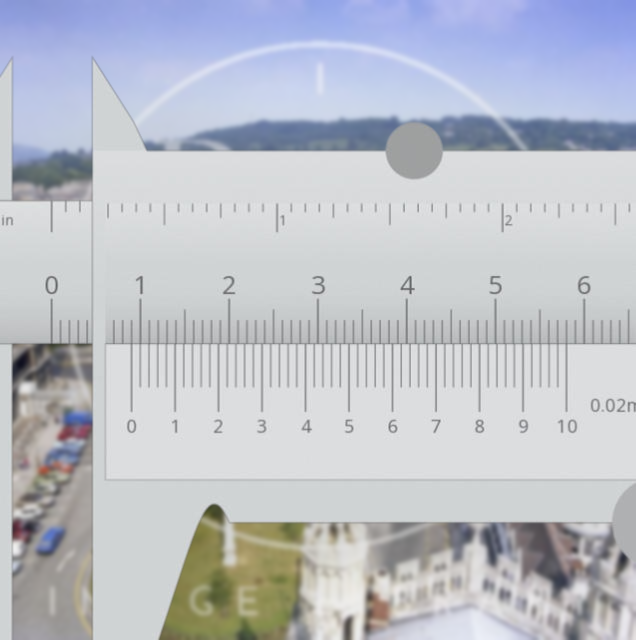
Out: value=9.0 unit=mm
